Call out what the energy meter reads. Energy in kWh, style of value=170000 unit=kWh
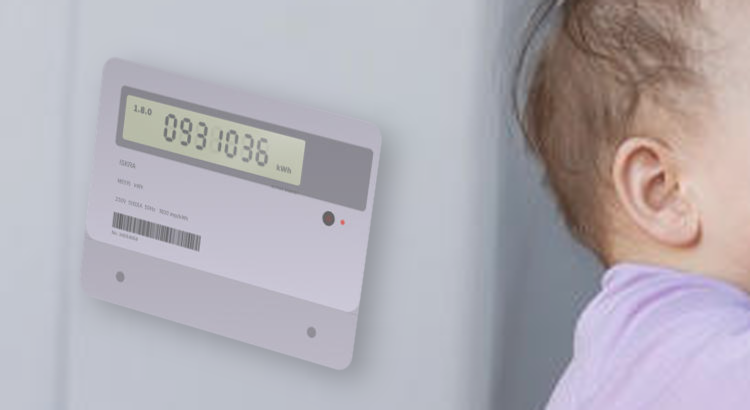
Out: value=931036 unit=kWh
